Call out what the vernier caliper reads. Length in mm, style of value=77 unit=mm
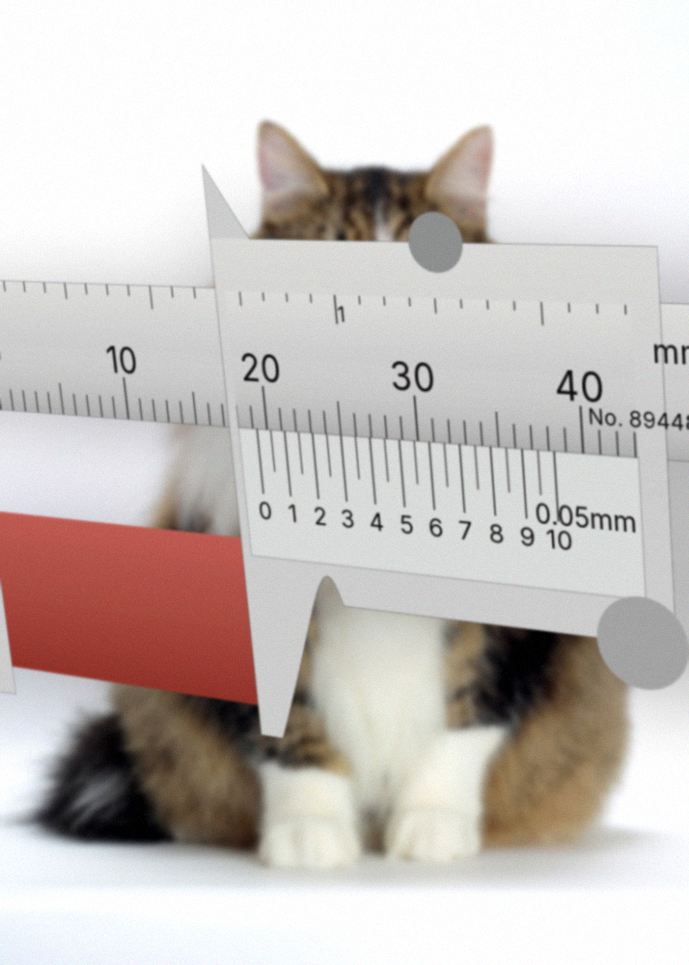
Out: value=19.3 unit=mm
